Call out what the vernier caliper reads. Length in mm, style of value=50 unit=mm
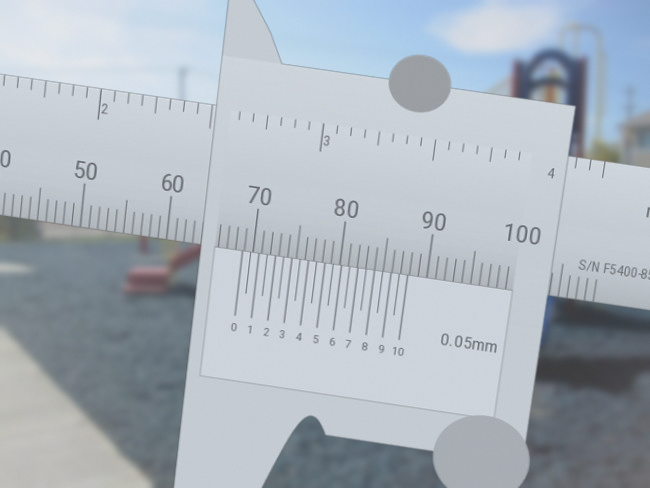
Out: value=68.8 unit=mm
